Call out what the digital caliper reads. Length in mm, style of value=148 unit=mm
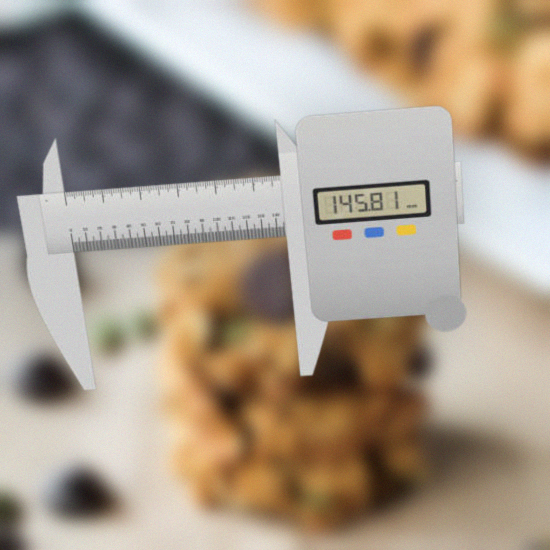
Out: value=145.81 unit=mm
